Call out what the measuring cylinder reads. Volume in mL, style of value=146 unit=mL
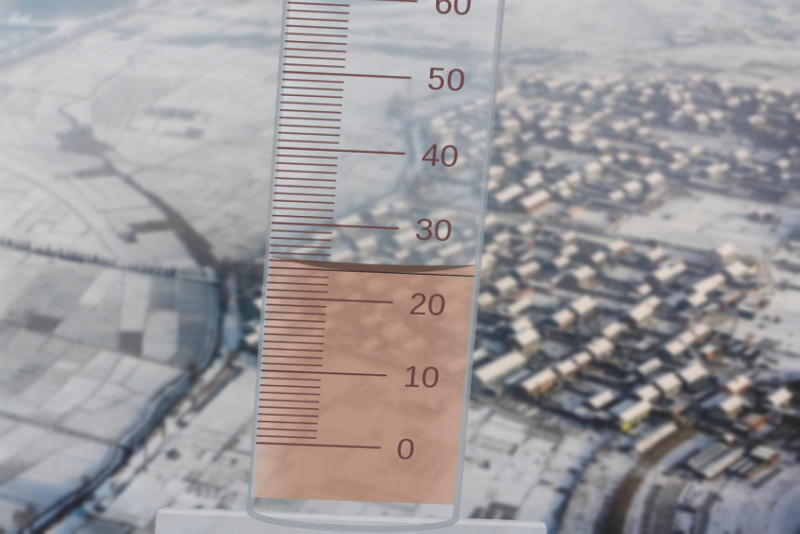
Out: value=24 unit=mL
